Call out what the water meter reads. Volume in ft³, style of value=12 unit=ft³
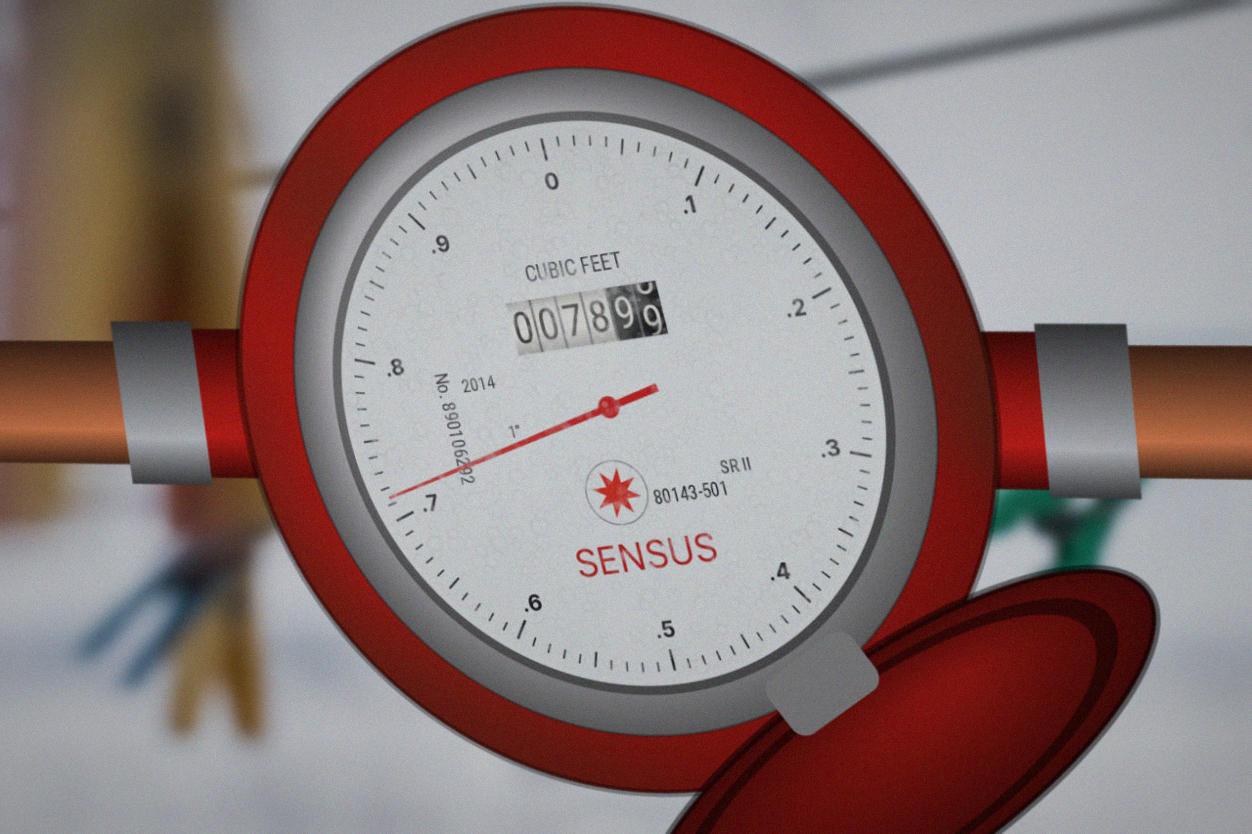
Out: value=7898.71 unit=ft³
